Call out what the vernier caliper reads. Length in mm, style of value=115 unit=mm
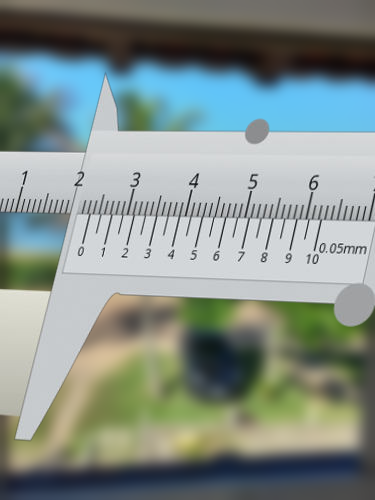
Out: value=23.4 unit=mm
